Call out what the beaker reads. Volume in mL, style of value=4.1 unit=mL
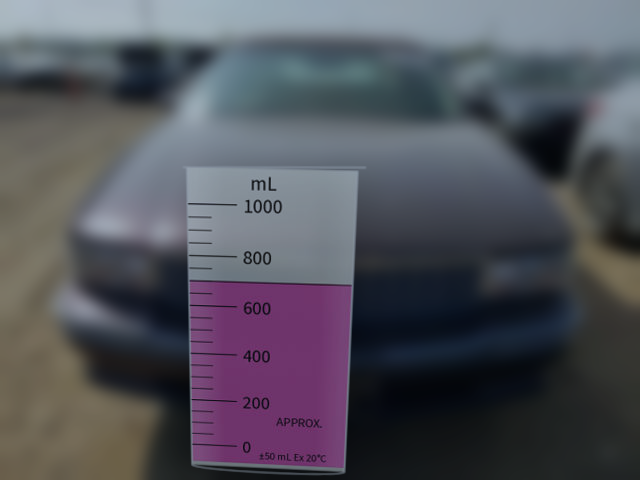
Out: value=700 unit=mL
